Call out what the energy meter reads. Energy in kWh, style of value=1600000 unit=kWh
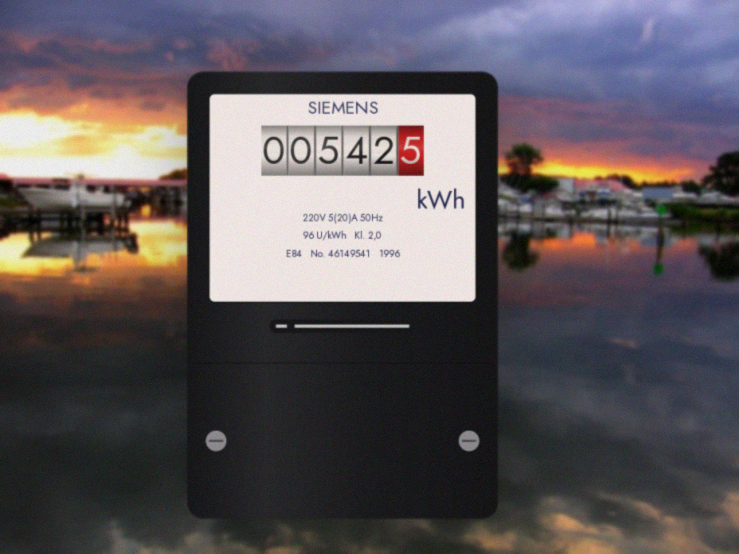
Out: value=542.5 unit=kWh
